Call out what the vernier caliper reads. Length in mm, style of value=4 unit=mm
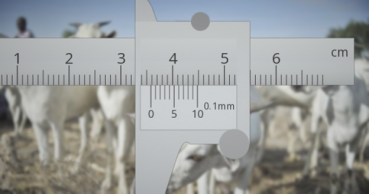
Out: value=35.8 unit=mm
